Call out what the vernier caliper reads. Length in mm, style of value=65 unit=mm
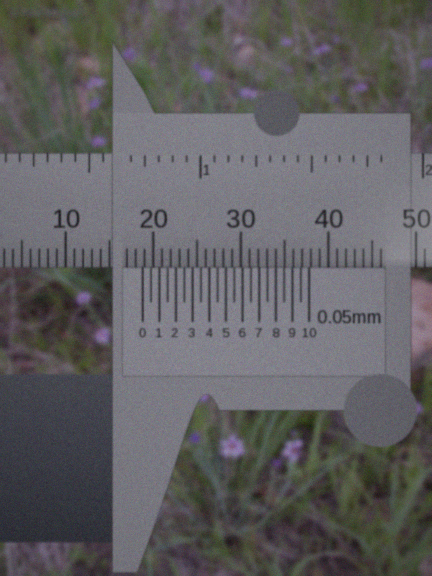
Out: value=18.8 unit=mm
